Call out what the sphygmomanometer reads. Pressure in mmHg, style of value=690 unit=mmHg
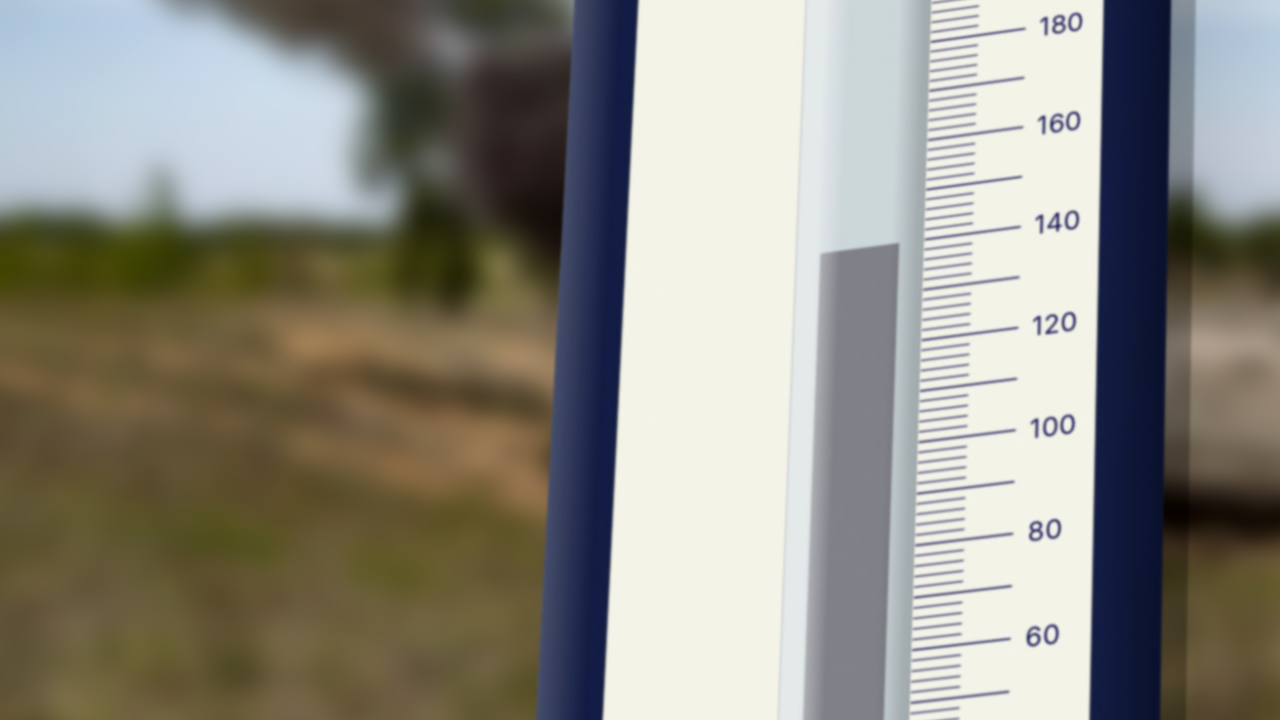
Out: value=140 unit=mmHg
